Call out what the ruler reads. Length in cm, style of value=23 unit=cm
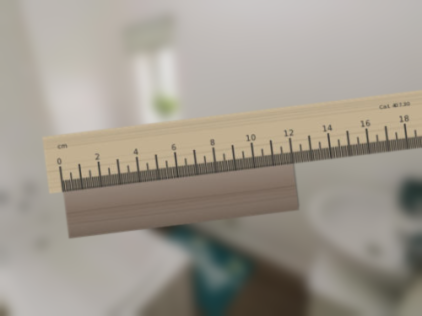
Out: value=12 unit=cm
